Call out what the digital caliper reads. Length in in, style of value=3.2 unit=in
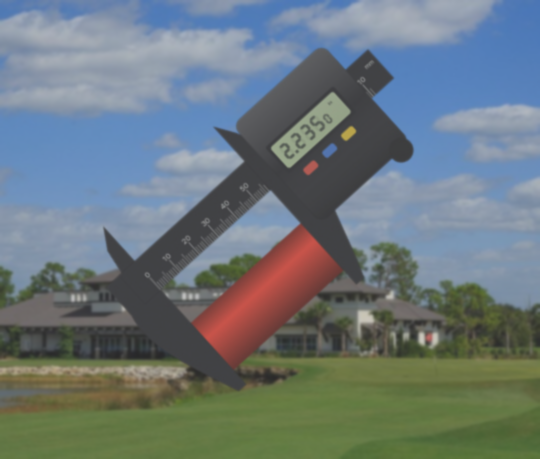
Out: value=2.2350 unit=in
